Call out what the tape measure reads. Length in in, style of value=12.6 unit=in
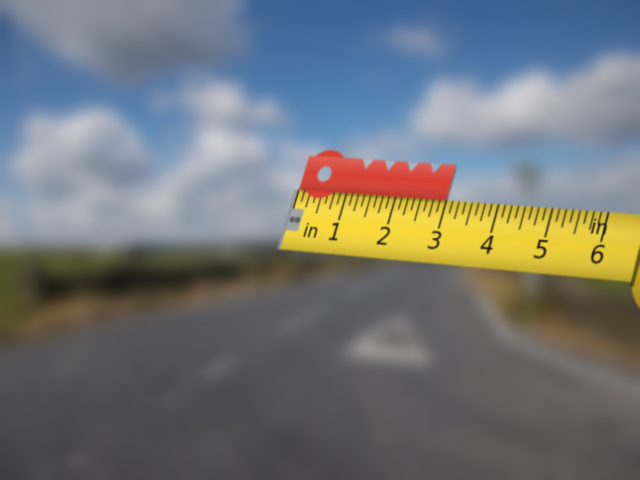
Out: value=3 unit=in
